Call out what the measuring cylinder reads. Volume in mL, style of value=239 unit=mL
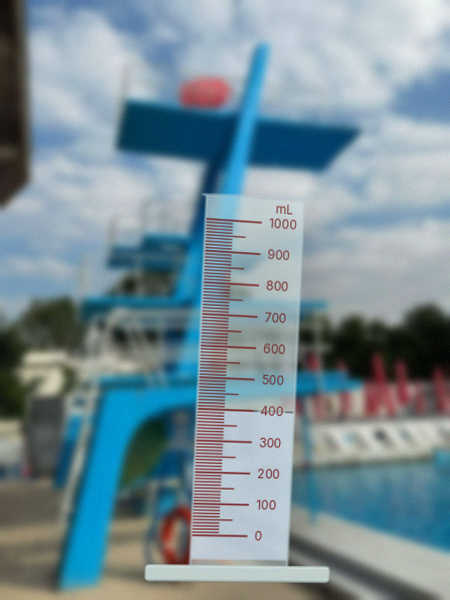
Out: value=400 unit=mL
